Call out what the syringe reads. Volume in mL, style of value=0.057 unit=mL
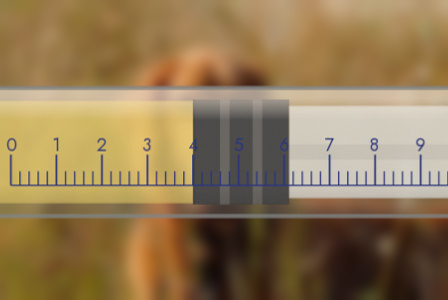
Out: value=4 unit=mL
